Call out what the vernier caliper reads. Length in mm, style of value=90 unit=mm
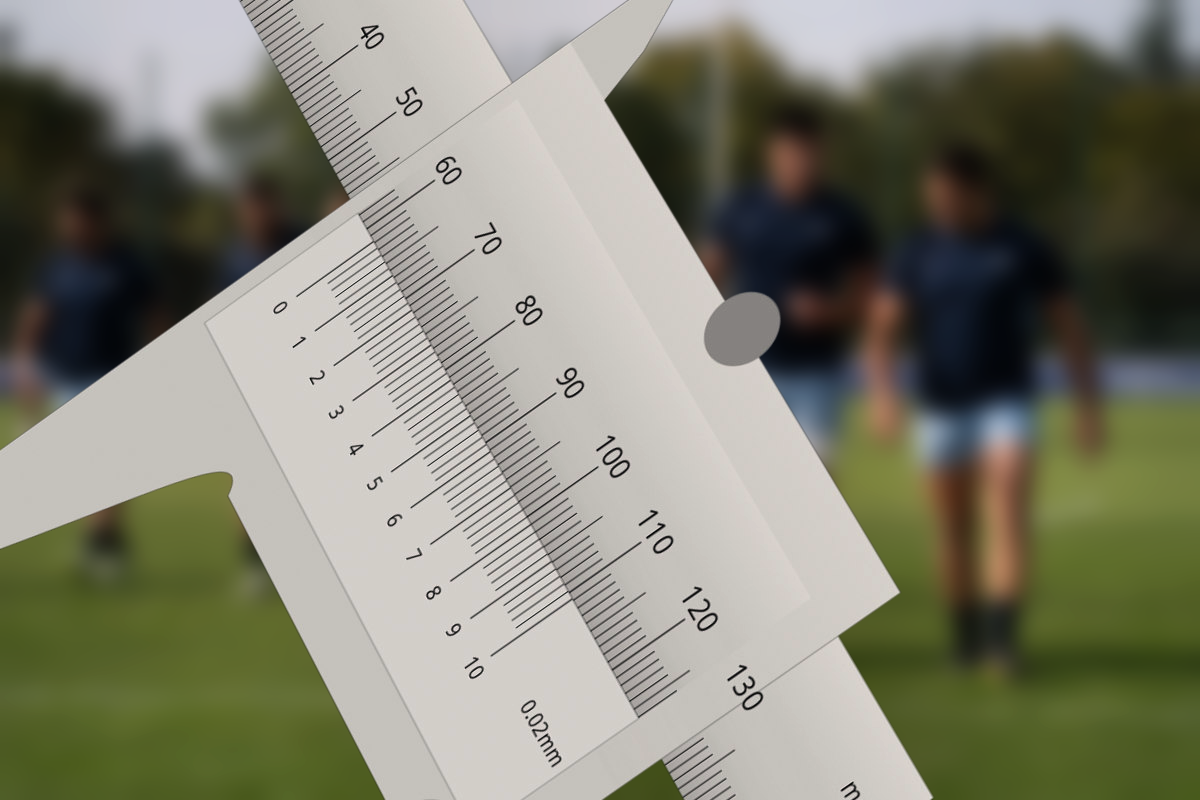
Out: value=61.8 unit=mm
